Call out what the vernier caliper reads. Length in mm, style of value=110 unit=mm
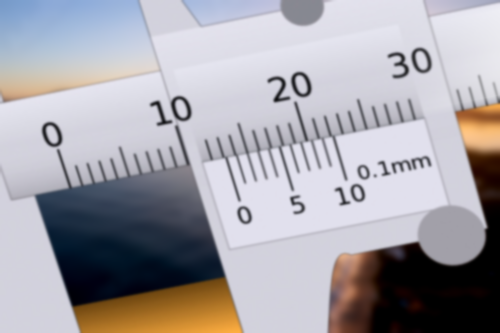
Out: value=13.2 unit=mm
